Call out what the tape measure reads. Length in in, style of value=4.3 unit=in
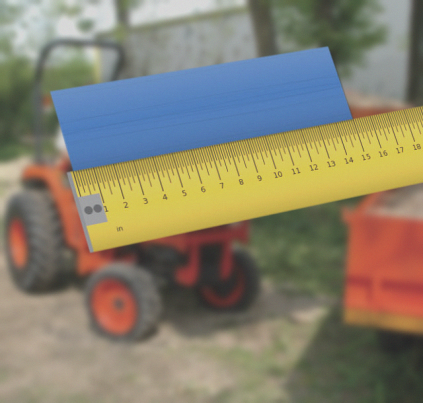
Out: value=15 unit=in
